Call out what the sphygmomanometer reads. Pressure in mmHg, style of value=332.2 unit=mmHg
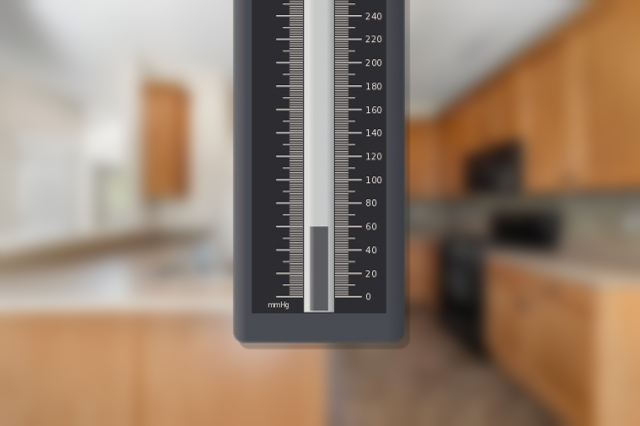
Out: value=60 unit=mmHg
